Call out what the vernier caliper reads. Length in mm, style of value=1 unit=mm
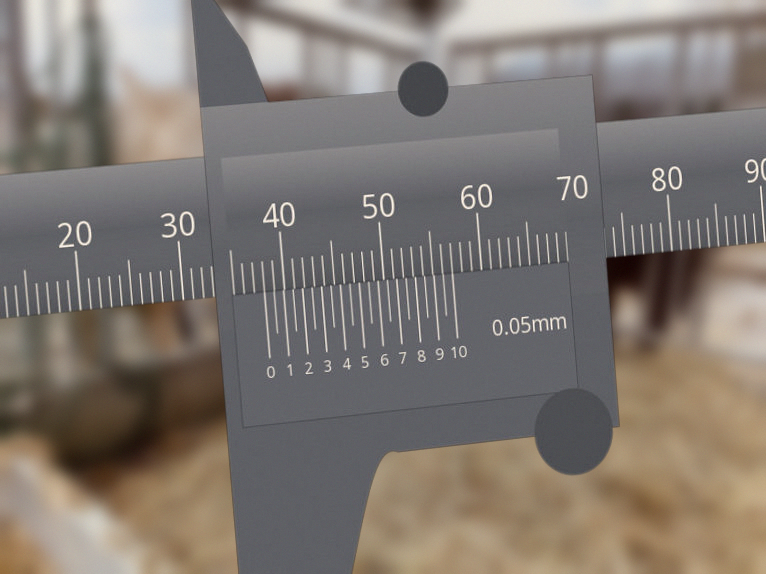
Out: value=38.0 unit=mm
